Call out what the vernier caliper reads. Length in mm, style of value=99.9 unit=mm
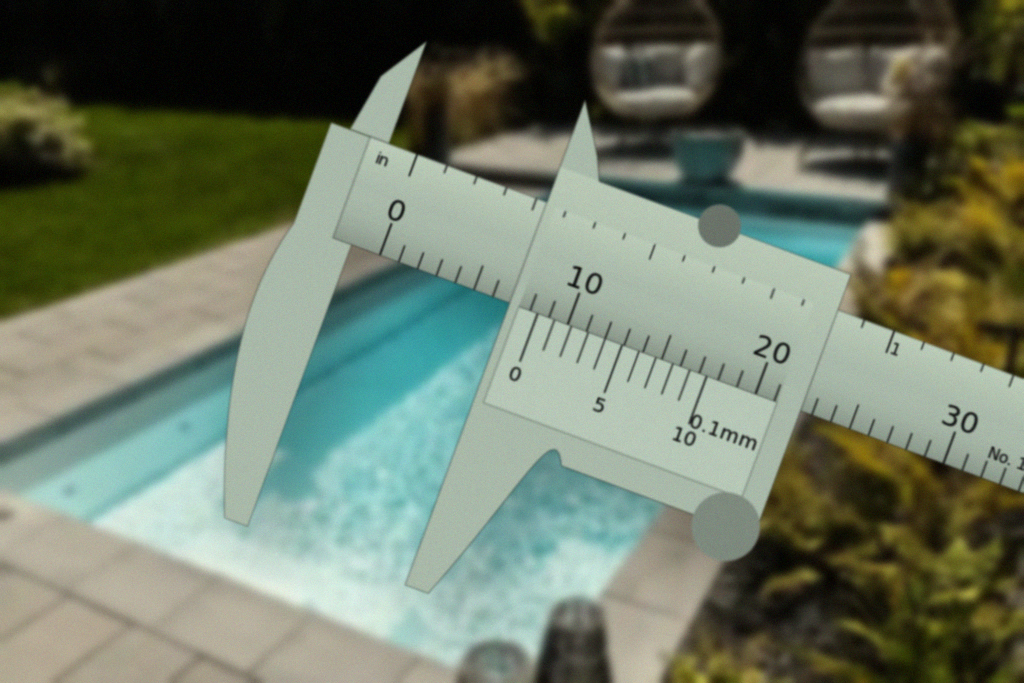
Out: value=8.4 unit=mm
